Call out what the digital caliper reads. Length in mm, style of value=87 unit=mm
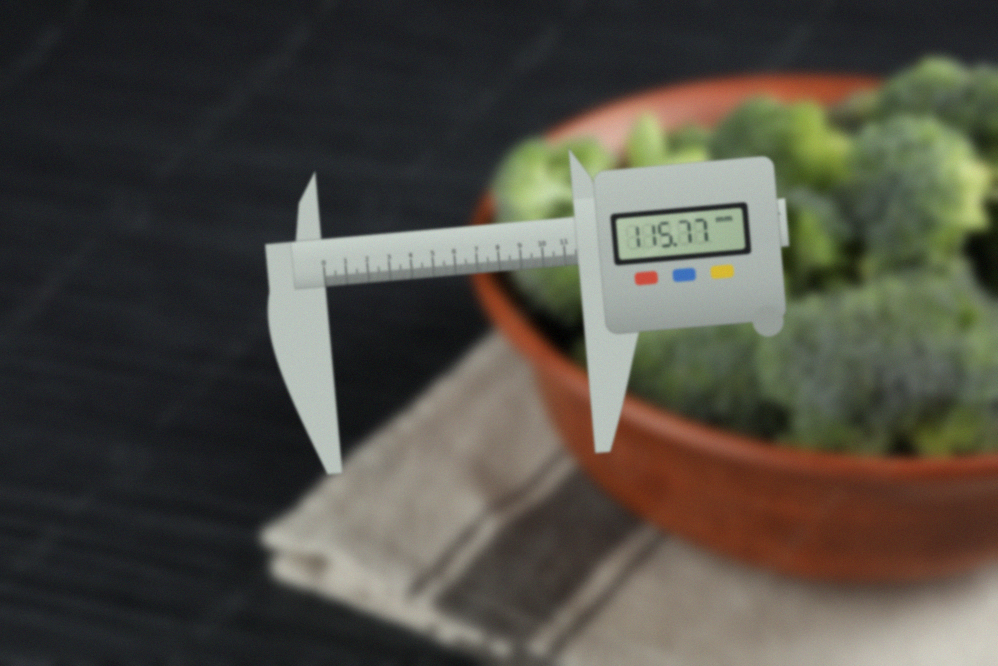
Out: value=115.77 unit=mm
